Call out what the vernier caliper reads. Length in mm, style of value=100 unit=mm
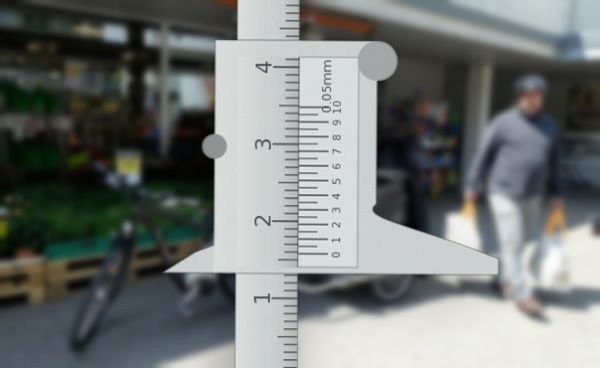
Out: value=15.8 unit=mm
